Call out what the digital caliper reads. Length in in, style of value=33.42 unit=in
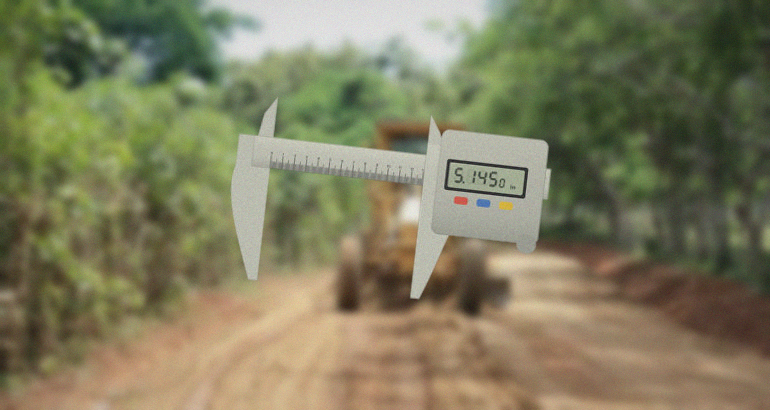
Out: value=5.1450 unit=in
